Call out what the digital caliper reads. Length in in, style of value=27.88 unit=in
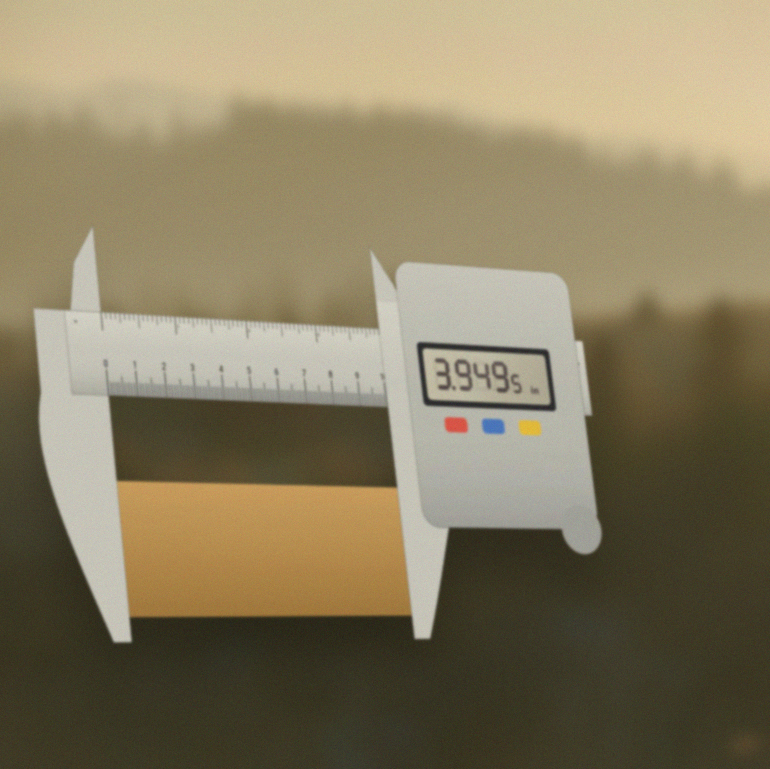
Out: value=3.9495 unit=in
